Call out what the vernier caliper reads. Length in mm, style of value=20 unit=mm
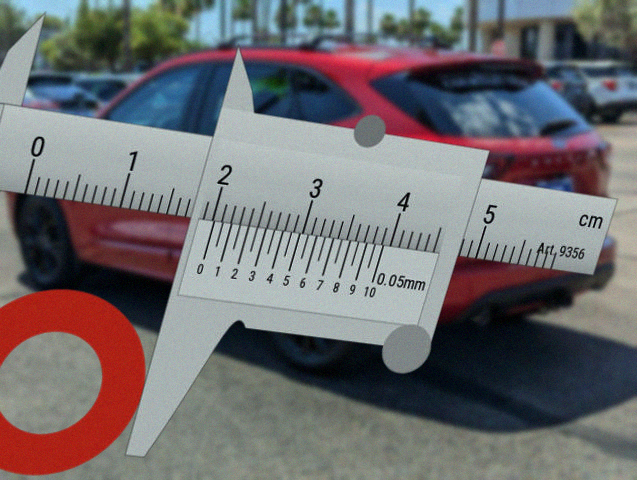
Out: value=20.2 unit=mm
